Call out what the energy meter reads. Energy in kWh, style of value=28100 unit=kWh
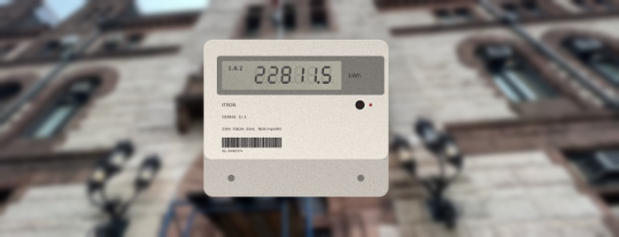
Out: value=22811.5 unit=kWh
